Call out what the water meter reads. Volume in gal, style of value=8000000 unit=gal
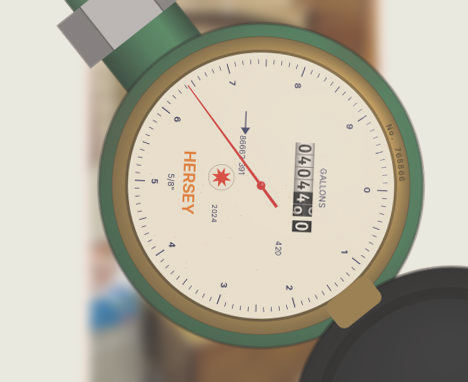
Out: value=404486.4 unit=gal
